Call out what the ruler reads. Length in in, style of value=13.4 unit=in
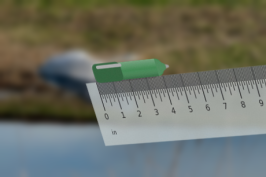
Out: value=4.5 unit=in
